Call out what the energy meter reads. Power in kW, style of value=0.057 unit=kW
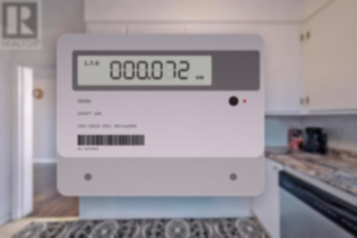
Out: value=0.072 unit=kW
